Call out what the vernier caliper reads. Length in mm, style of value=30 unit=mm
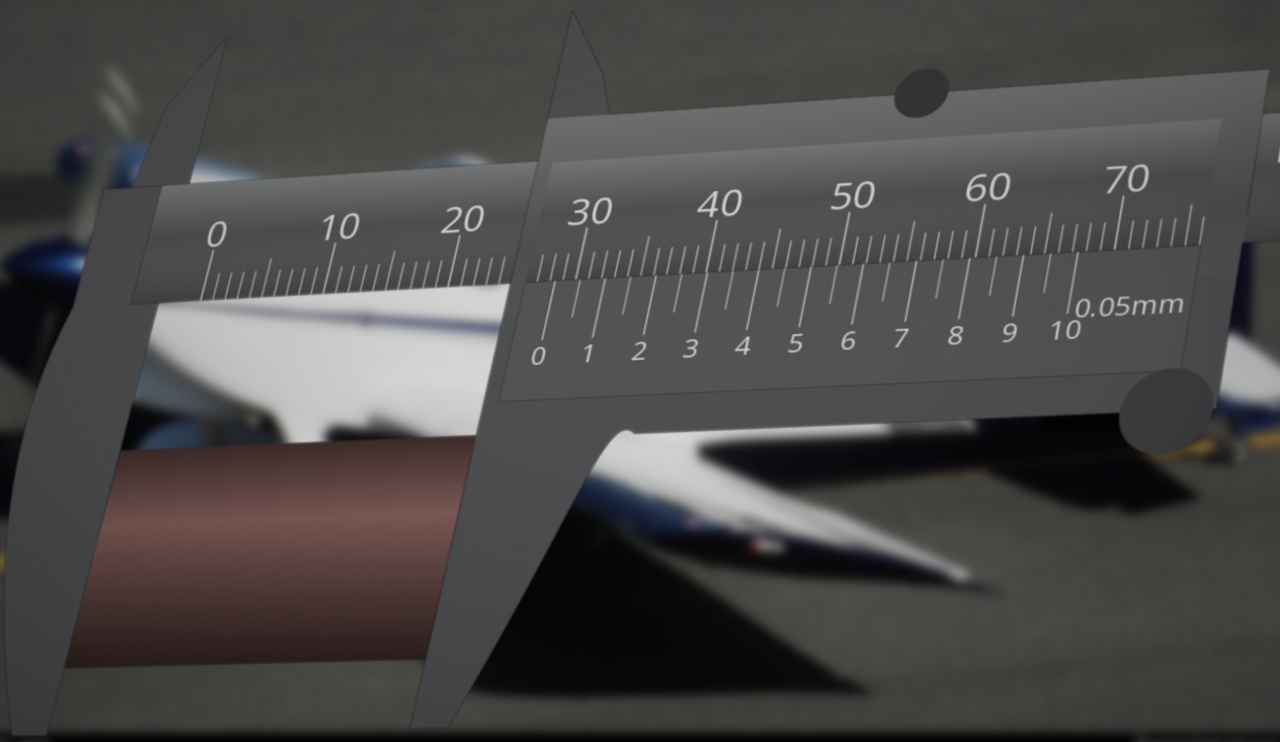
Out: value=28.4 unit=mm
